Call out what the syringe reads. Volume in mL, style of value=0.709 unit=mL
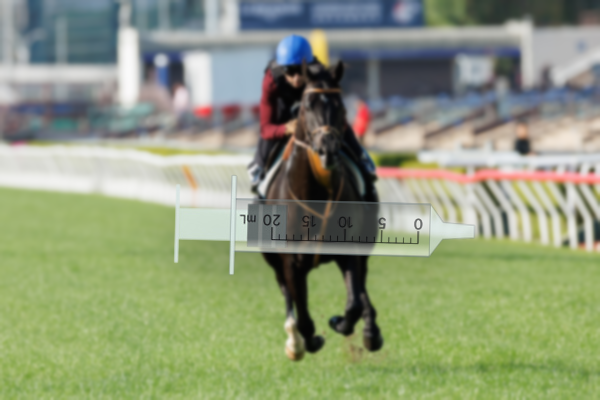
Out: value=18 unit=mL
